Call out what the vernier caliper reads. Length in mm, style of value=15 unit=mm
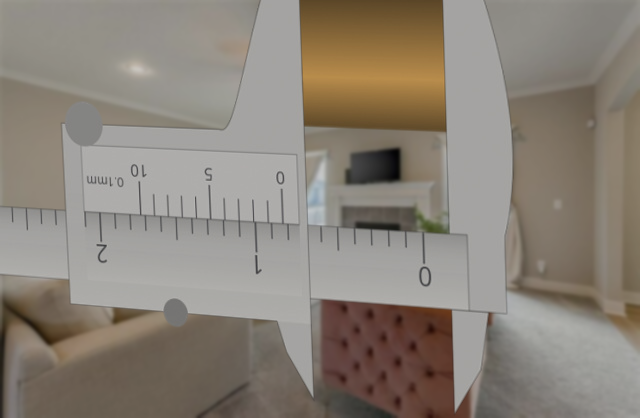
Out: value=8.3 unit=mm
